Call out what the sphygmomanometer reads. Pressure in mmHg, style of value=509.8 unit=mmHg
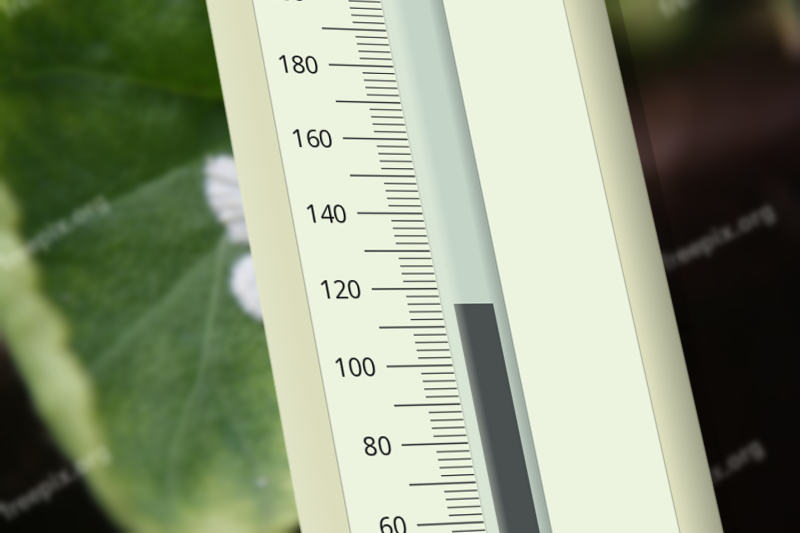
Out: value=116 unit=mmHg
